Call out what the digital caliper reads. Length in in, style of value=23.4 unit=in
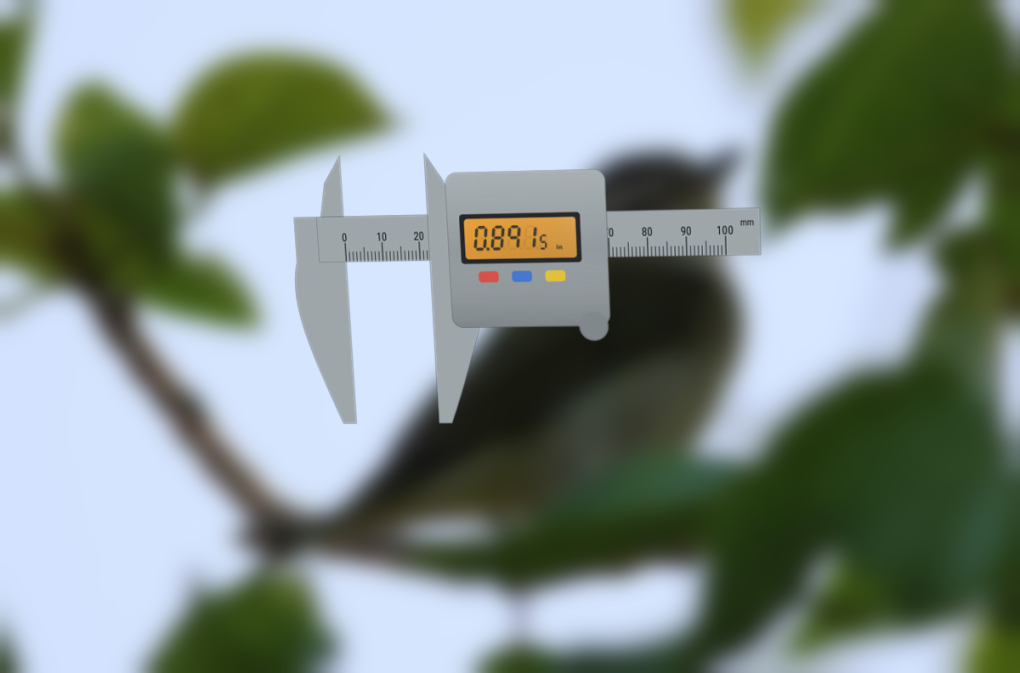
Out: value=0.8915 unit=in
